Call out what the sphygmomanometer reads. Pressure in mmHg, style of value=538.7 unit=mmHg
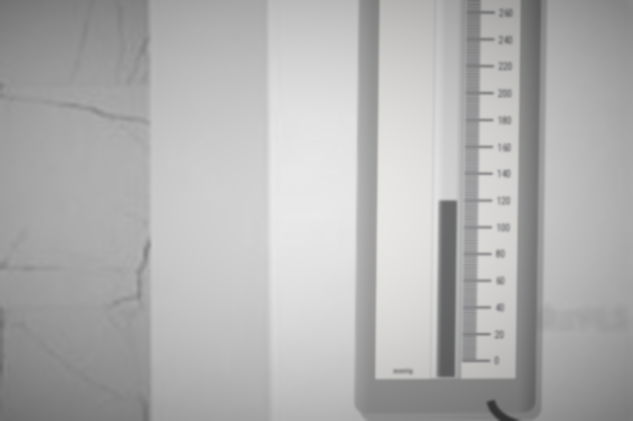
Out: value=120 unit=mmHg
